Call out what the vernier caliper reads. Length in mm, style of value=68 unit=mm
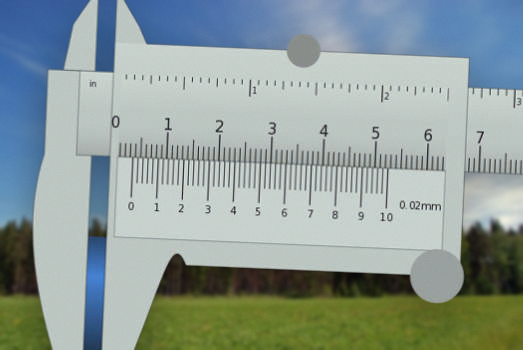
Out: value=3.5 unit=mm
